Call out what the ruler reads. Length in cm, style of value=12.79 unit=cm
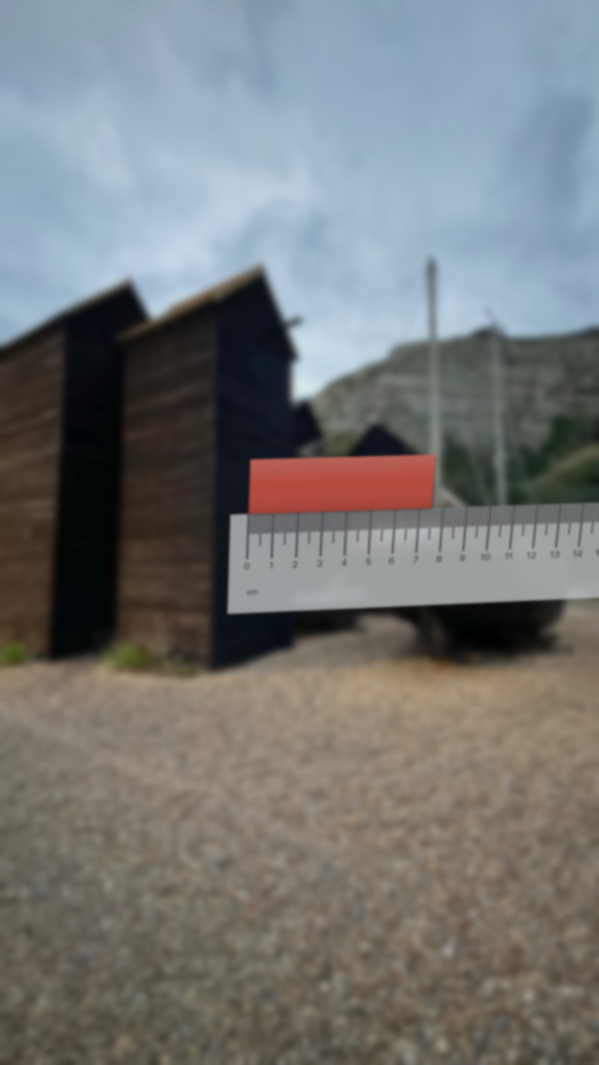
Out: value=7.5 unit=cm
